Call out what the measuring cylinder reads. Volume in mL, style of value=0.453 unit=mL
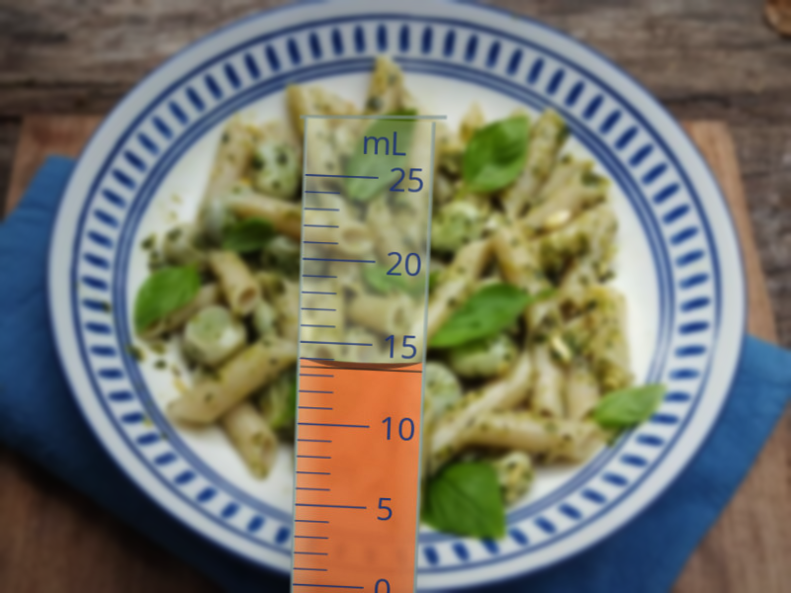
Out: value=13.5 unit=mL
